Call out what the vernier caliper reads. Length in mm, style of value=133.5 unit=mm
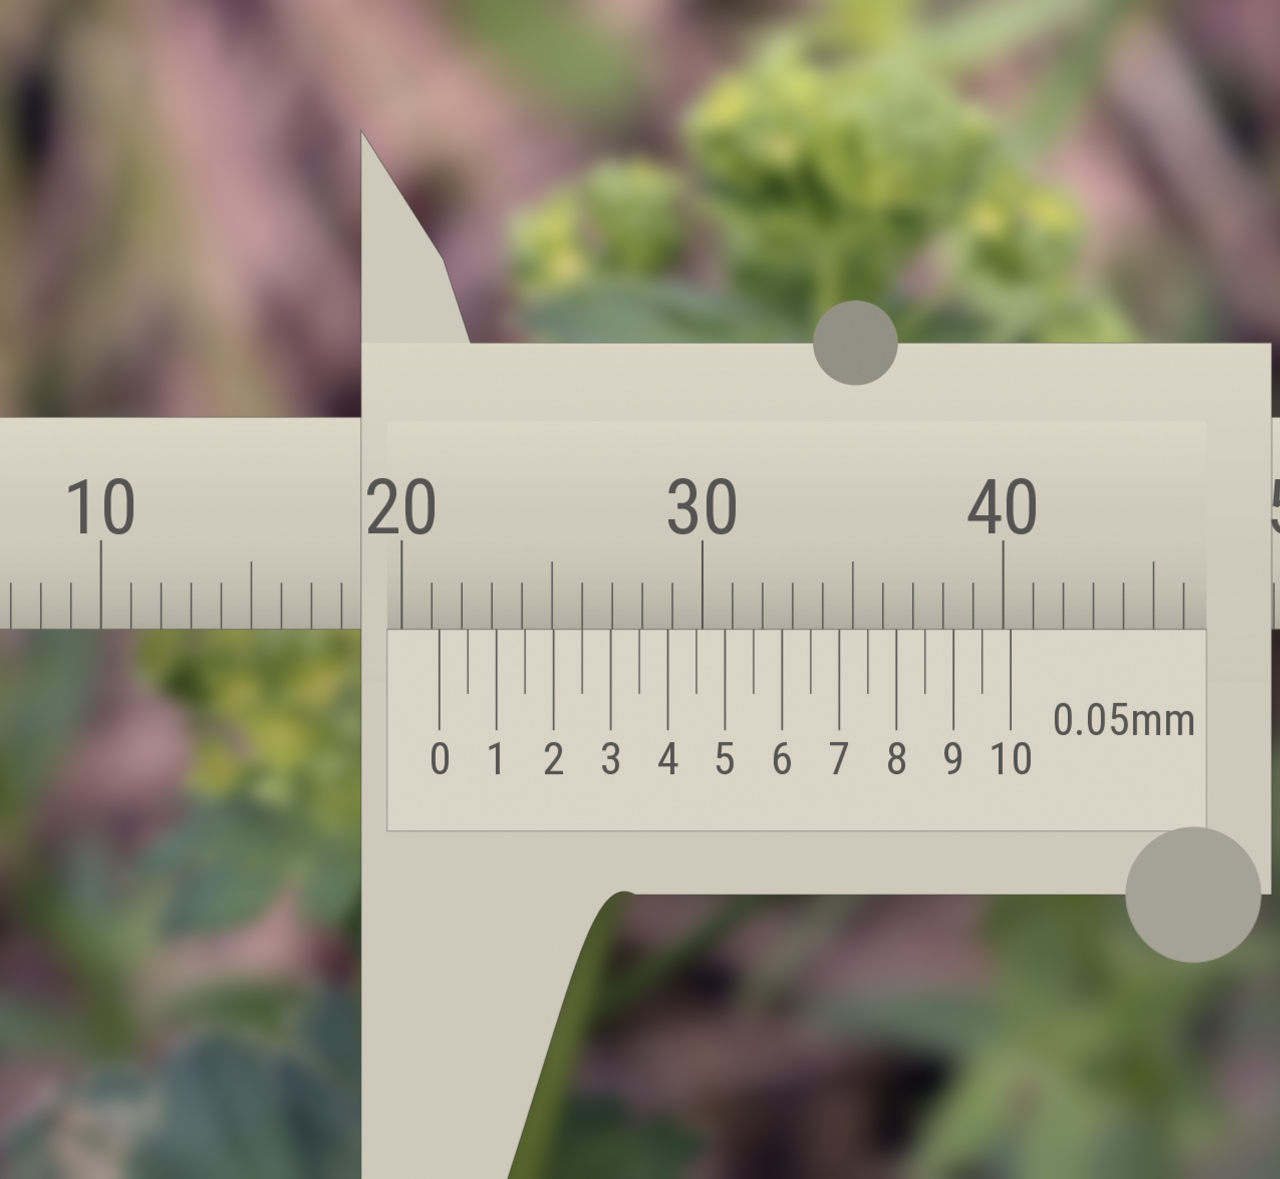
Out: value=21.25 unit=mm
